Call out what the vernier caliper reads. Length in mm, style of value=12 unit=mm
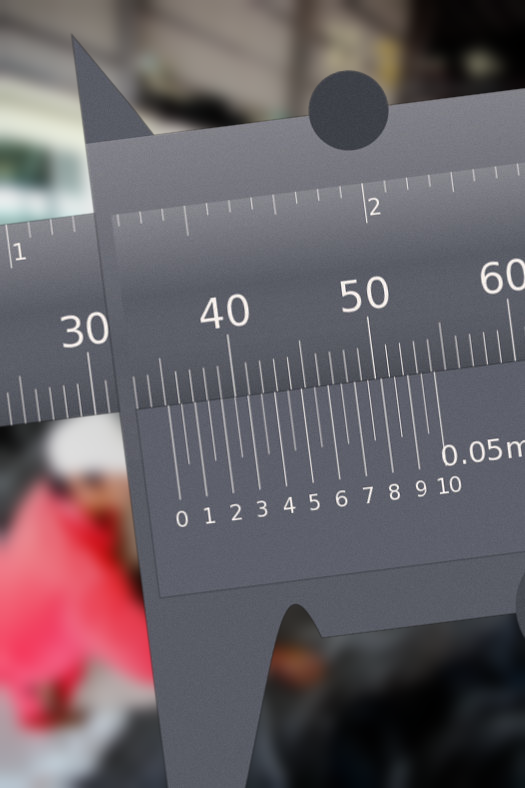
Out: value=35.2 unit=mm
